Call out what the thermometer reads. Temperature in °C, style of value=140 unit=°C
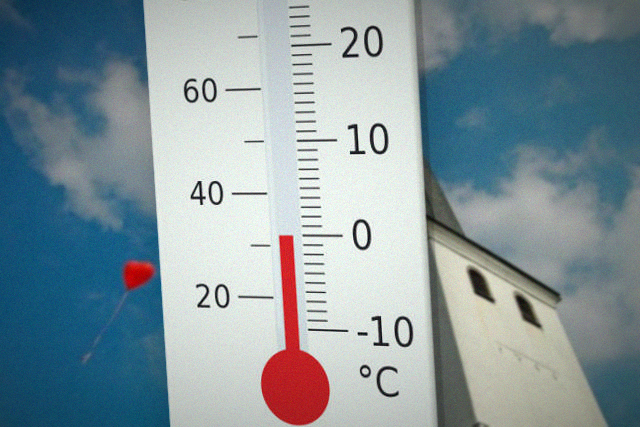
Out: value=0 unit=°C
